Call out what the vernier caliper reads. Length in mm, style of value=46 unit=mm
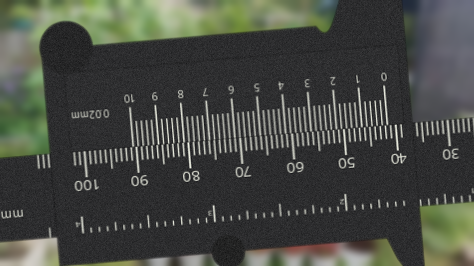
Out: value=41.6 unit=mm
